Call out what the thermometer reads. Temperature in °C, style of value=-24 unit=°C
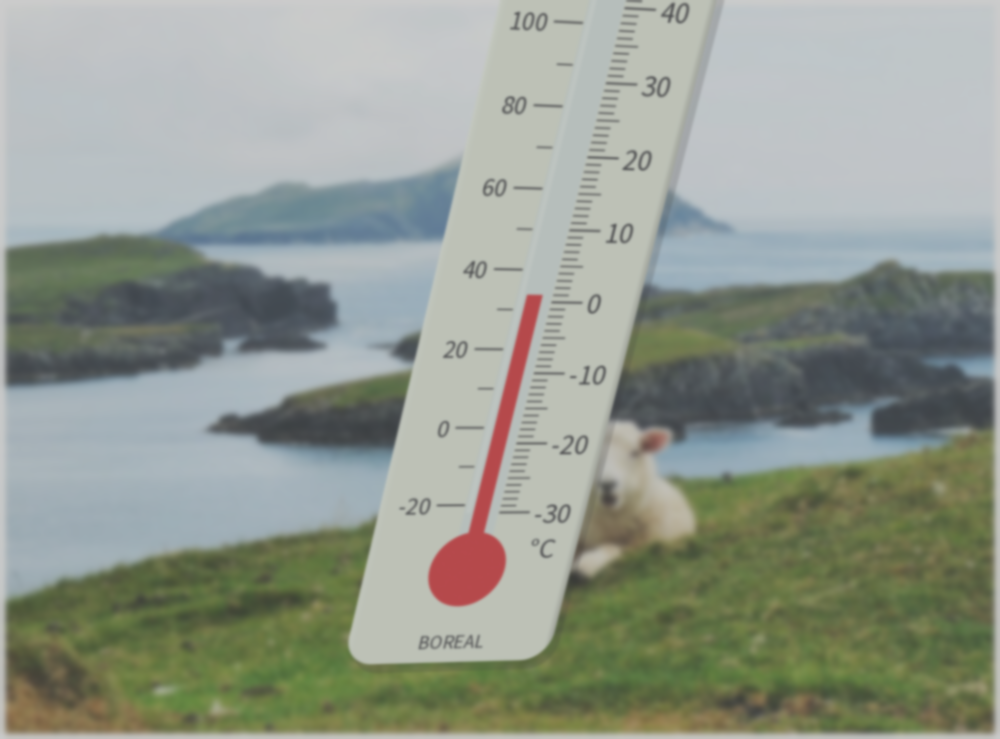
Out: value=1 unit=°C
